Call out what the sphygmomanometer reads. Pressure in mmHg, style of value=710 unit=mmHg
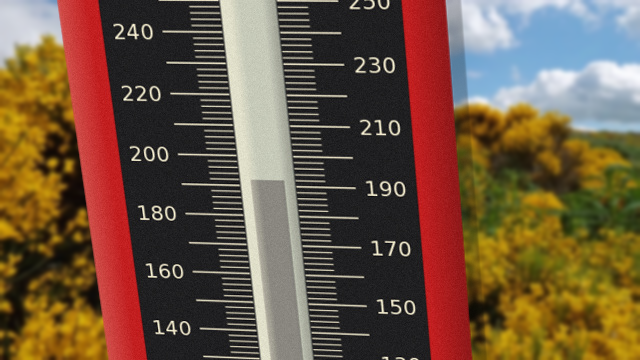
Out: value=192 unit=mmHg
